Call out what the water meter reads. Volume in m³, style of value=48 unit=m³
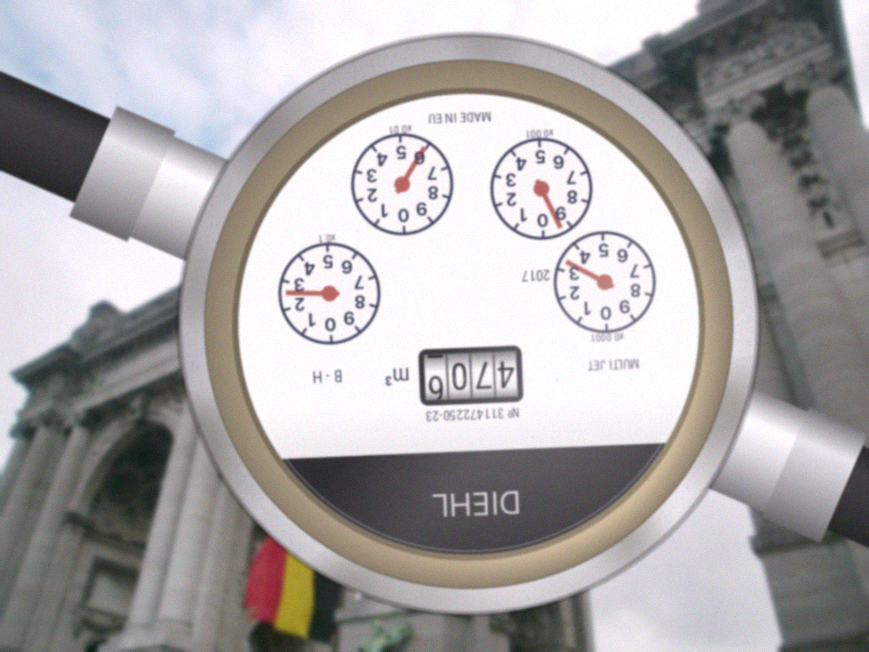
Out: value=4706.2593 unit=m³
